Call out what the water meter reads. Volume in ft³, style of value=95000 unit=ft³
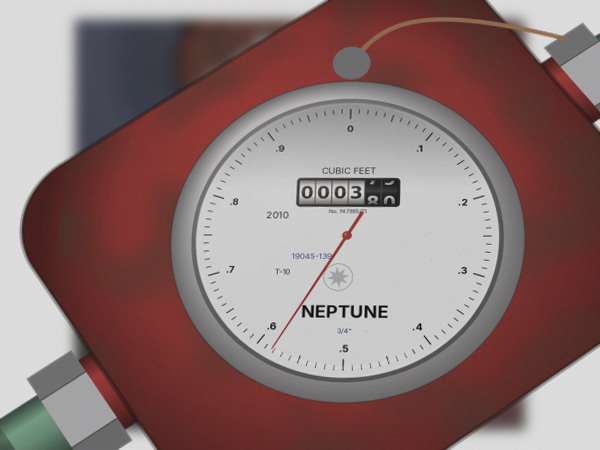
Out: value=379.58 unit=ft³
